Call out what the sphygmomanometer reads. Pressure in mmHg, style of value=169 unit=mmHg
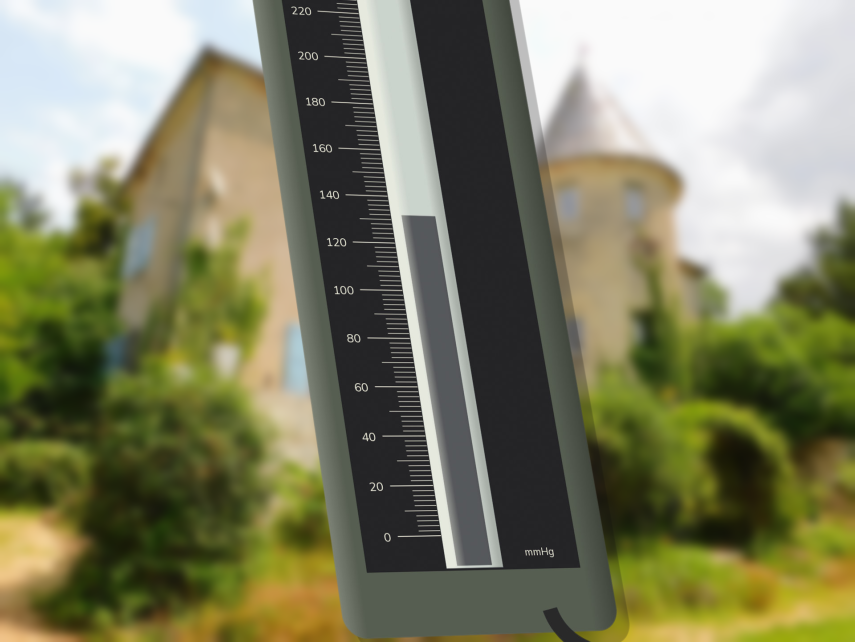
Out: value=132 unit=mmHg
